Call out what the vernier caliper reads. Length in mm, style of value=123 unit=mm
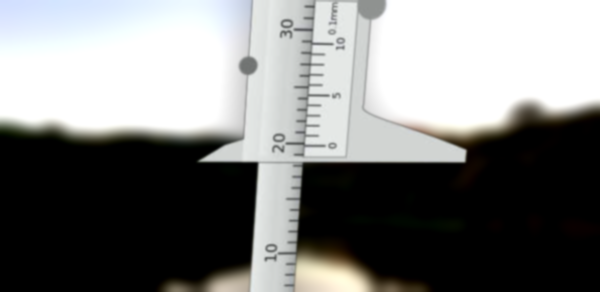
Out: value=19.8 unit=mm
